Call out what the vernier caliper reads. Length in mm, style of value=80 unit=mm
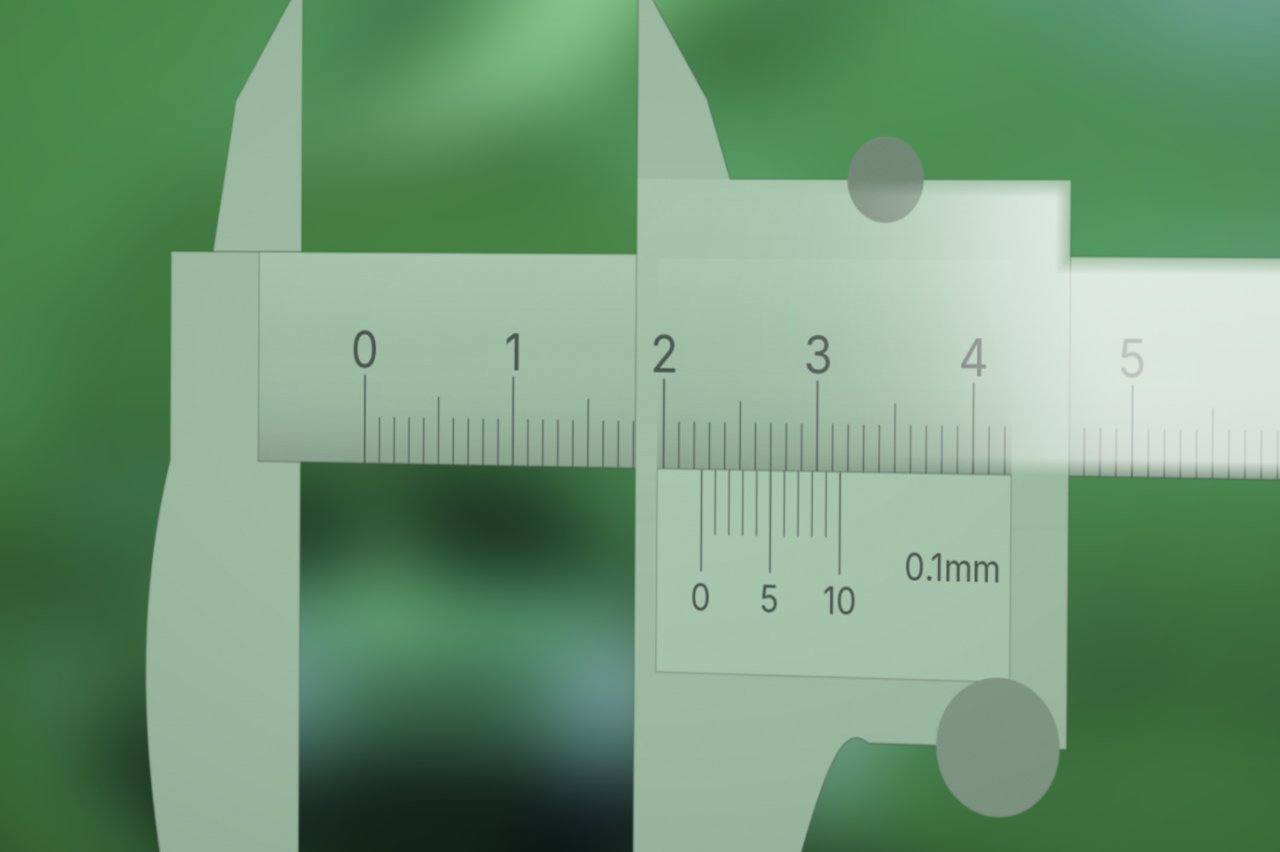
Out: value=22.5 unit=mm
